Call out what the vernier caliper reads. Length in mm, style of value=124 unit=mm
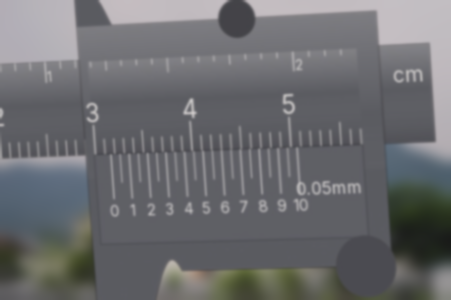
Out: value=31.6 unit=mm
